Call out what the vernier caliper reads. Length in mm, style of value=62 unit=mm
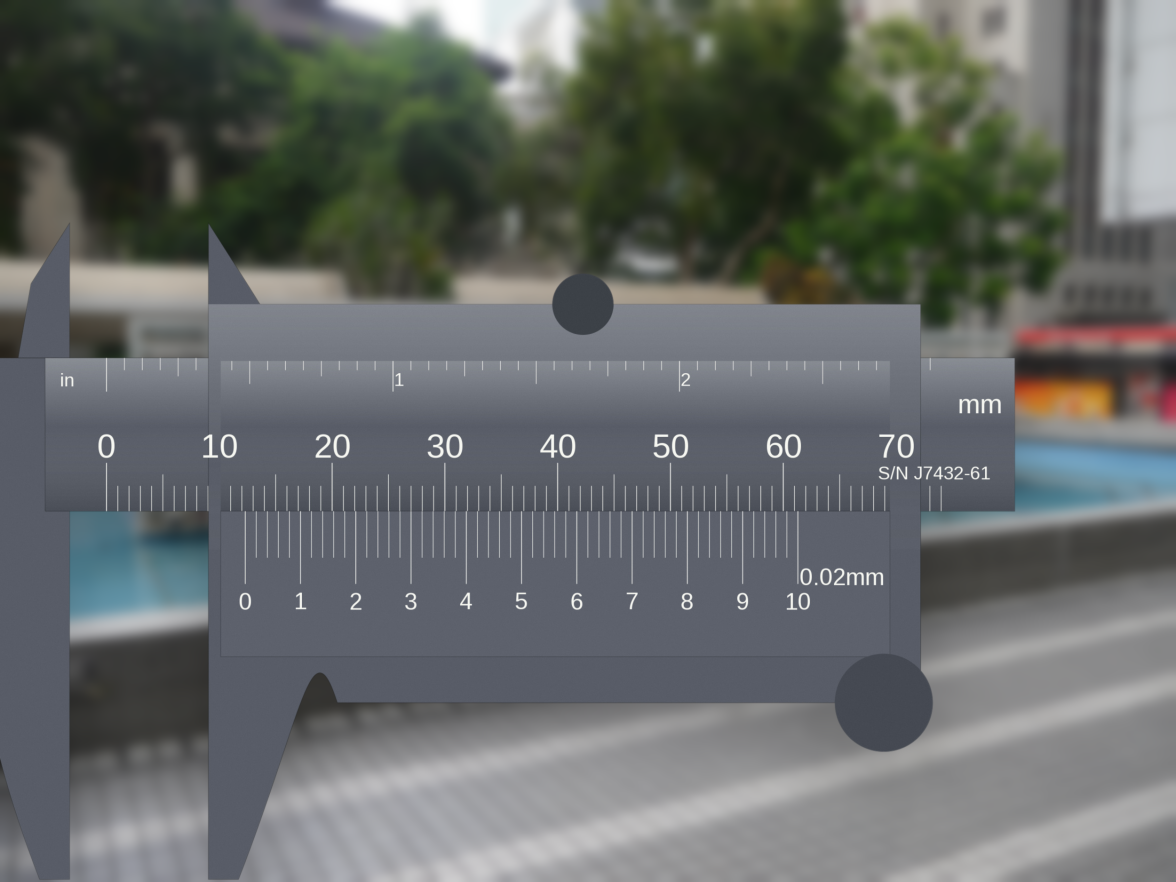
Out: value=12.3 unit=mm
